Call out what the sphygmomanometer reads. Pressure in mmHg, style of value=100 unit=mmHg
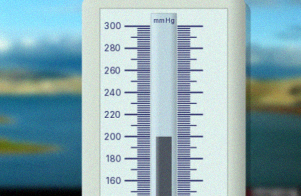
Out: value=200 unit=mmHg
